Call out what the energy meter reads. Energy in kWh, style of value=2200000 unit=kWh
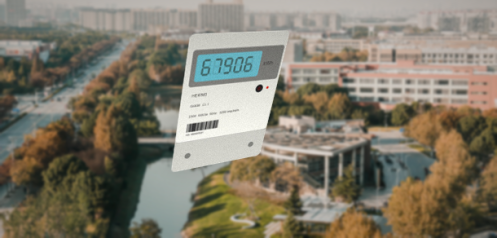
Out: value=67906 unit=kWh
